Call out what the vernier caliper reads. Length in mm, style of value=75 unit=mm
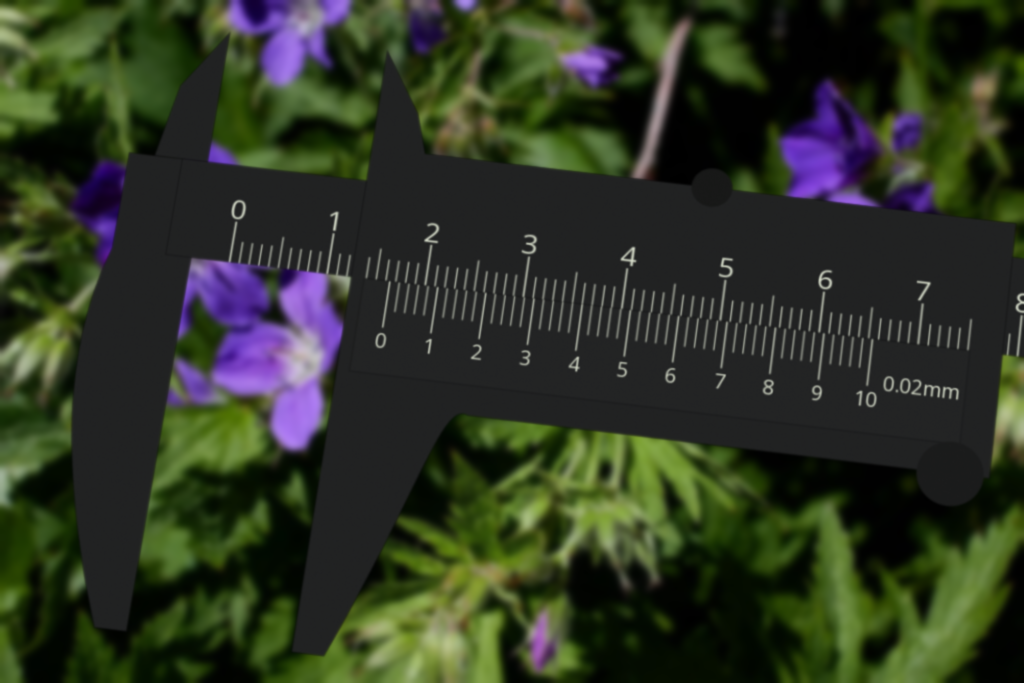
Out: value=16.4 unit=mm
